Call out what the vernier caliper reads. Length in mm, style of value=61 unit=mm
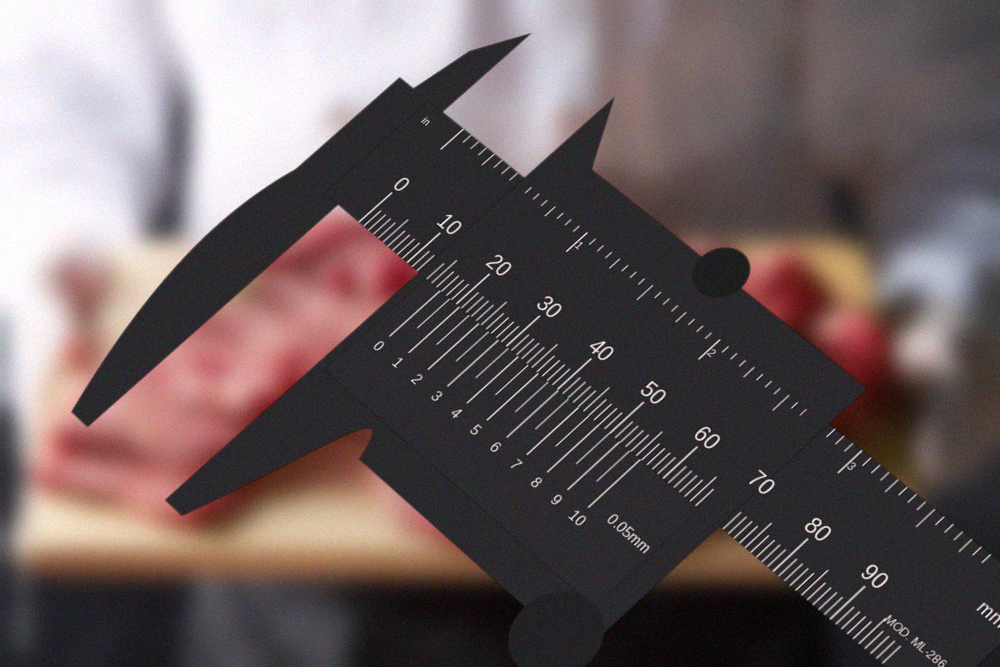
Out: value=16.8 unit=mm
